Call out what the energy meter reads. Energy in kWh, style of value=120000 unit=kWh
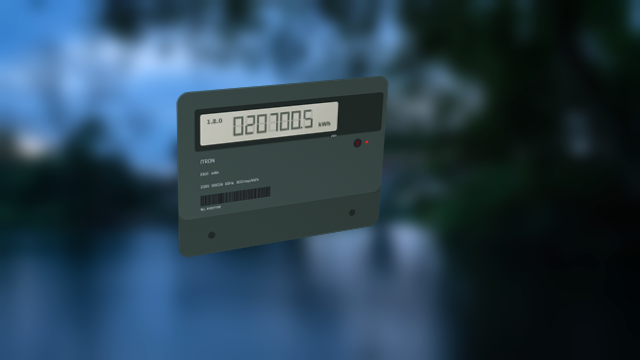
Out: value=20700.5 unit=kWh
